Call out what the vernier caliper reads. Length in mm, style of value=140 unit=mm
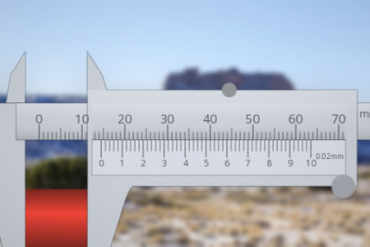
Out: value=14.5 unit=mm
